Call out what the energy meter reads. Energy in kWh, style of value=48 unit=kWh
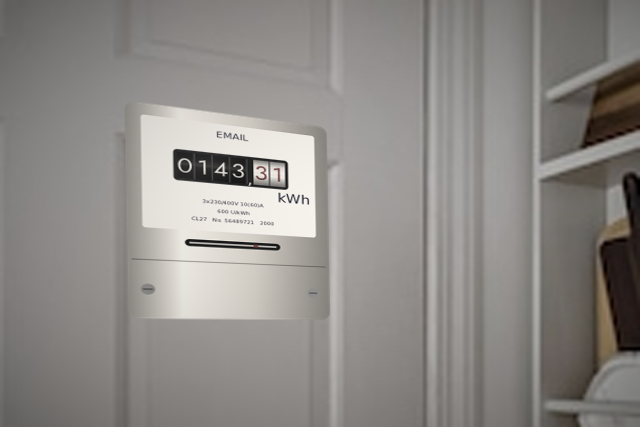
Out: value=143.31 unit=kWh
